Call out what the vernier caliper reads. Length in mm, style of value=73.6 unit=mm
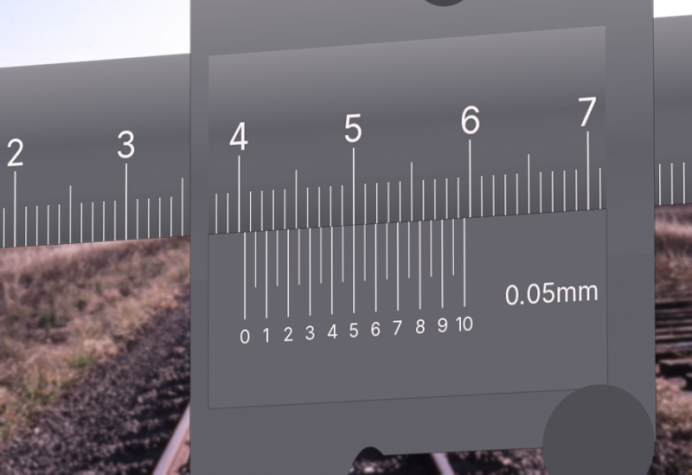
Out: value=40.5 unit=mm
